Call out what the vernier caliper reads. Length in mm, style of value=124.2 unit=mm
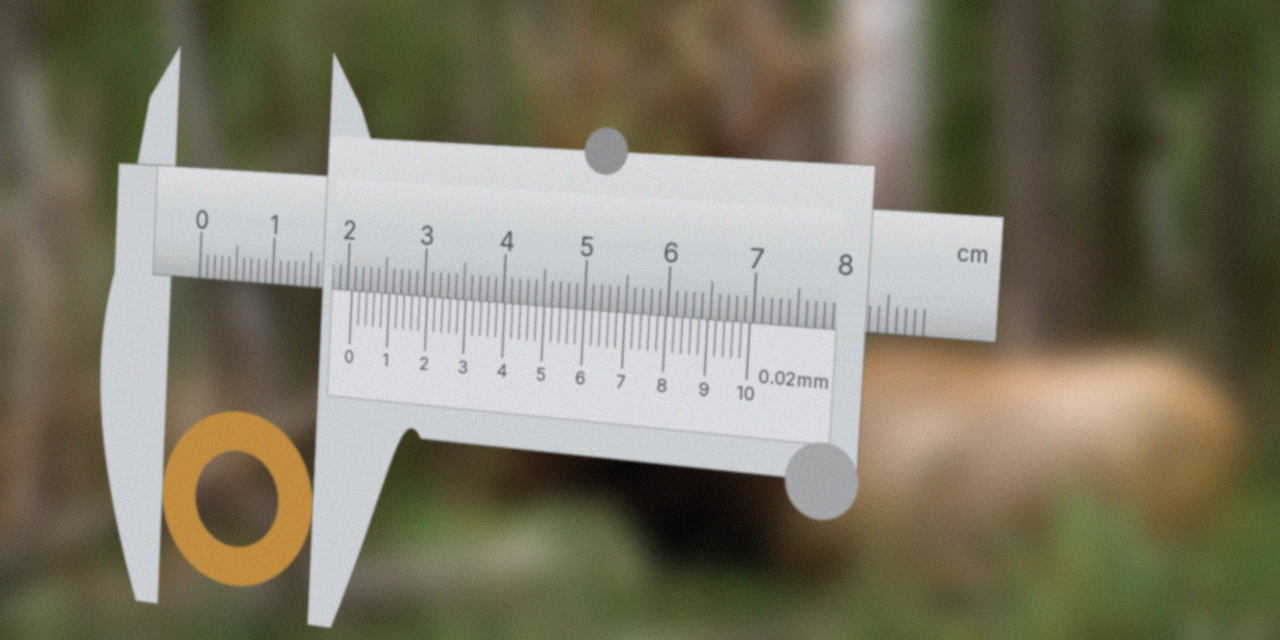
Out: value=20.6 unit=mm
